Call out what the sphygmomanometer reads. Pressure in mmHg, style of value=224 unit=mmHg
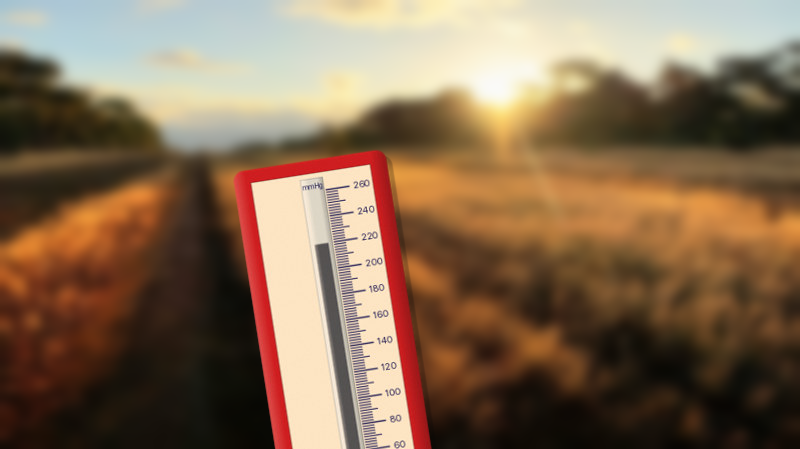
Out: value=220 unit=mmHg
